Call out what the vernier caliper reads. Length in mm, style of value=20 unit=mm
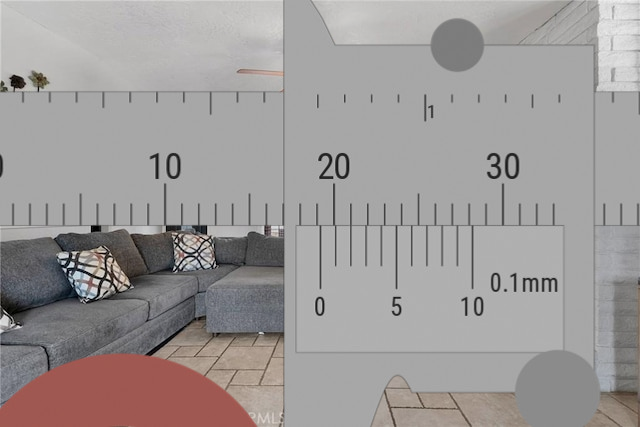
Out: value=19.2 unit=mm
